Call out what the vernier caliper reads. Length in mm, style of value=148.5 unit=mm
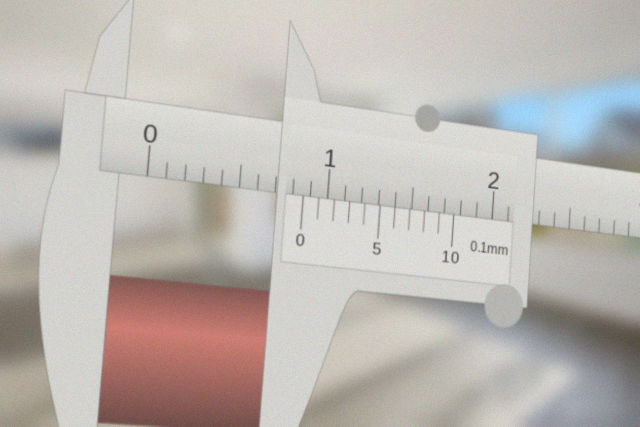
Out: value=8.6 unit=mm
